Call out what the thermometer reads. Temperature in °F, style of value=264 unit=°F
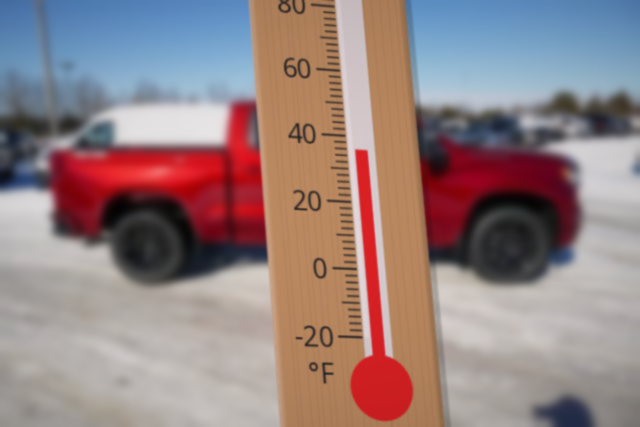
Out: value=36 unit=°F
